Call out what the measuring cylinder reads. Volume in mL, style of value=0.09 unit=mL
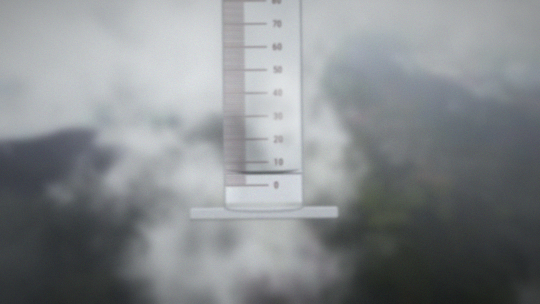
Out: value=5 unit=mL
